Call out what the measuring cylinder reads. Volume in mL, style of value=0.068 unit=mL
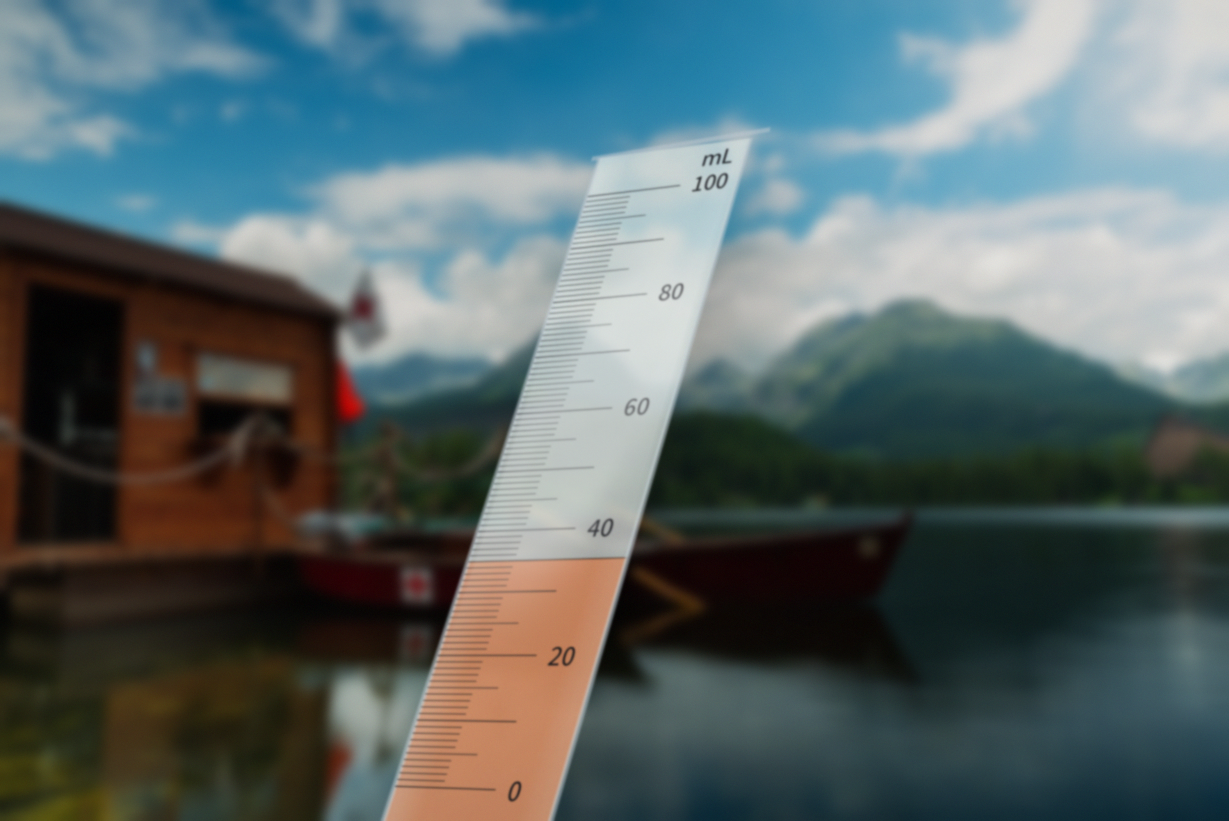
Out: value=35 unit=mL
